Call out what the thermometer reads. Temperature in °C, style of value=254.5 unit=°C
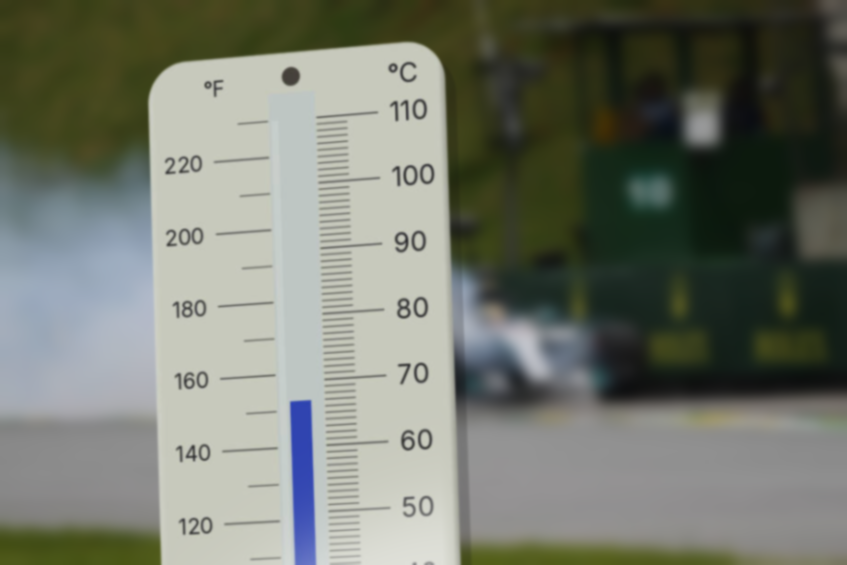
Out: value=67 unit=°C
